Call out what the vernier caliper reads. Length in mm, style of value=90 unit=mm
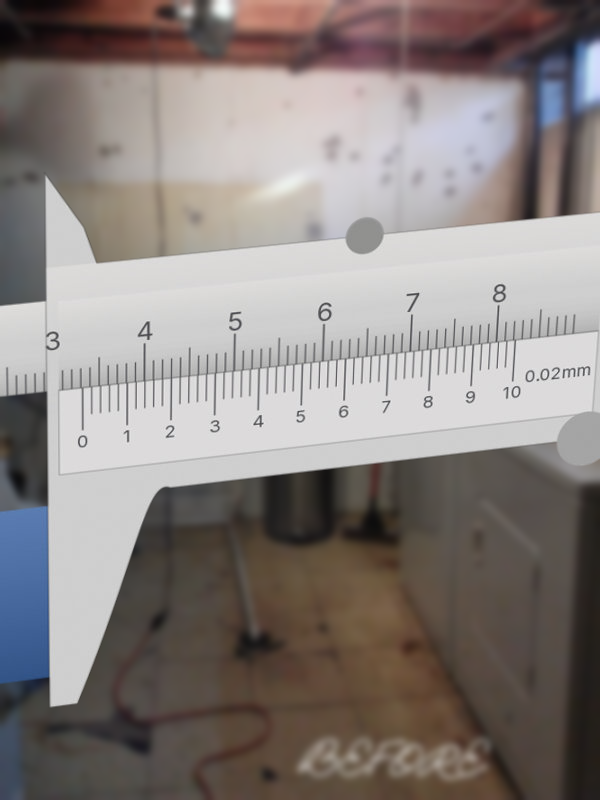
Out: value=33.2 unit=mm
